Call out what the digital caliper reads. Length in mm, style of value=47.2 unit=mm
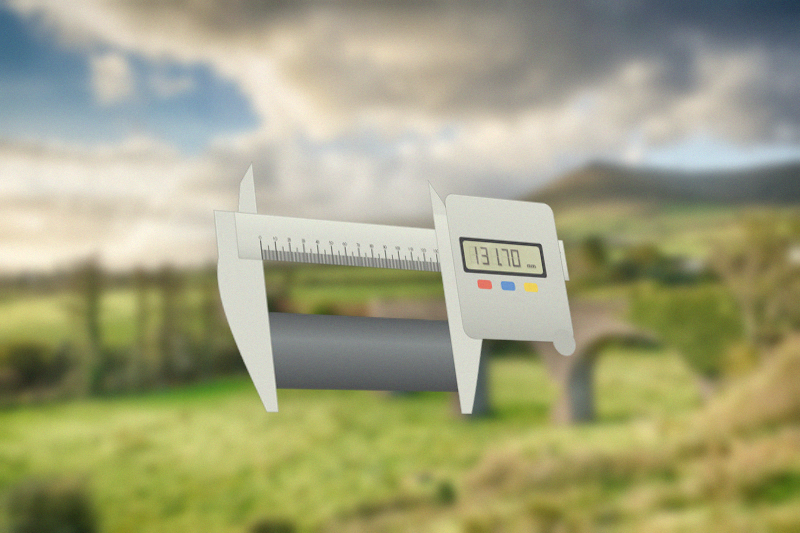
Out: value=131.70 unit=mm
